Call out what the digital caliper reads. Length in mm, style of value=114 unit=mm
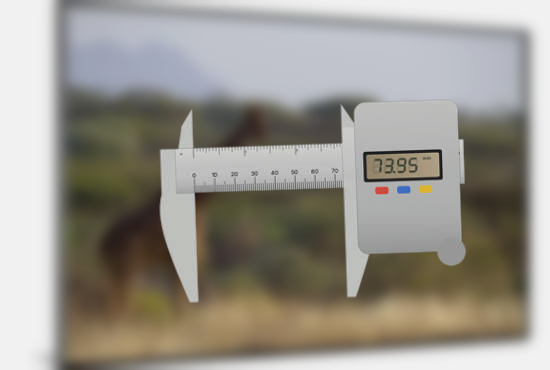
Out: value=73.95 unit=mm
